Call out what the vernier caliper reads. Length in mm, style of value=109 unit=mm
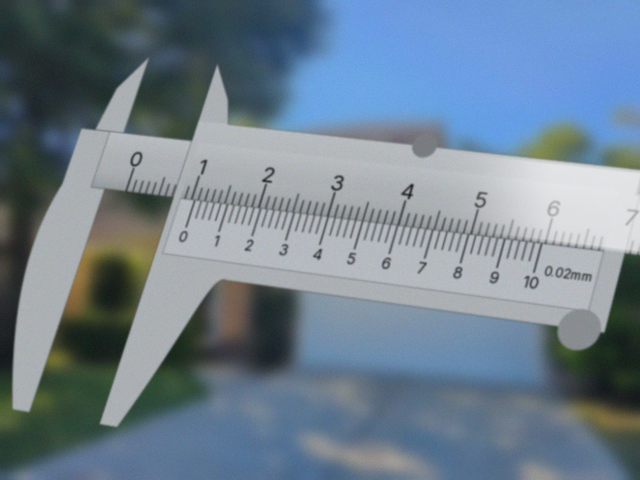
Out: value=10.5 unit=mm
